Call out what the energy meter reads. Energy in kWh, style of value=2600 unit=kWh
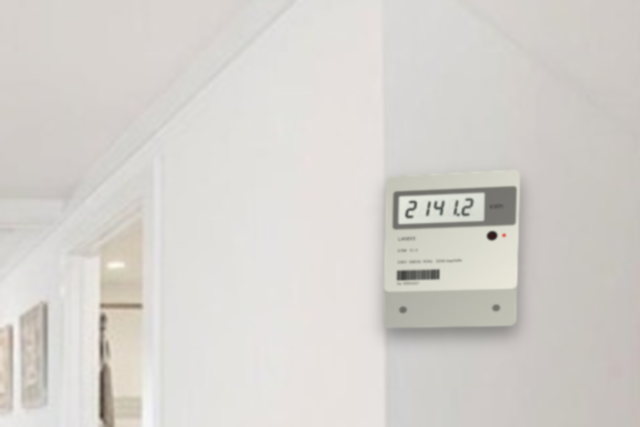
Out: value=2141.2 unit=kWh
